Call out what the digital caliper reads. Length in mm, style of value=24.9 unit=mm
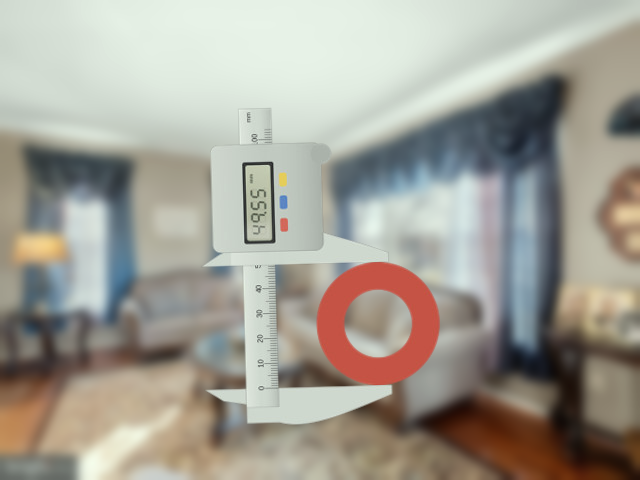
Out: value=49.55 unit=mm
